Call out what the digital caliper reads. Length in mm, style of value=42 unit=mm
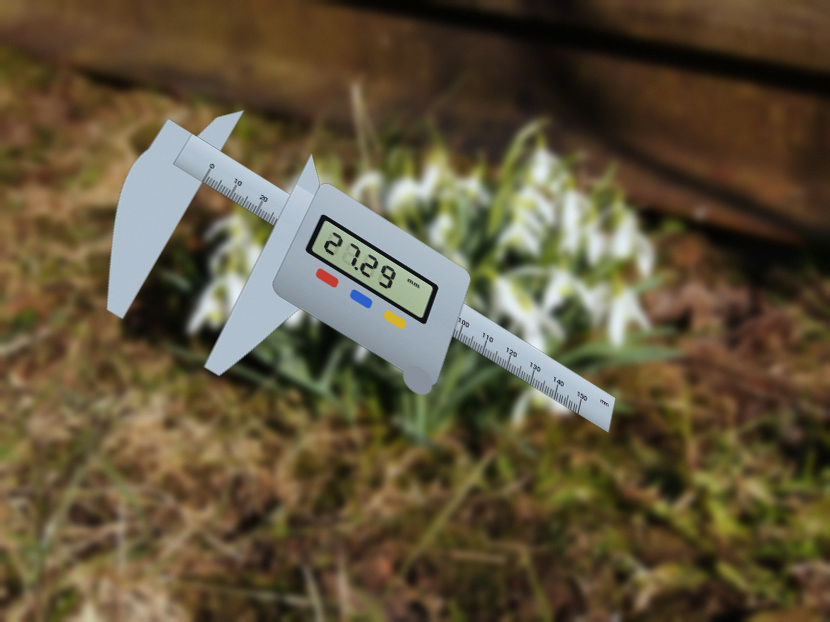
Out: value=27.29 unit=mm
